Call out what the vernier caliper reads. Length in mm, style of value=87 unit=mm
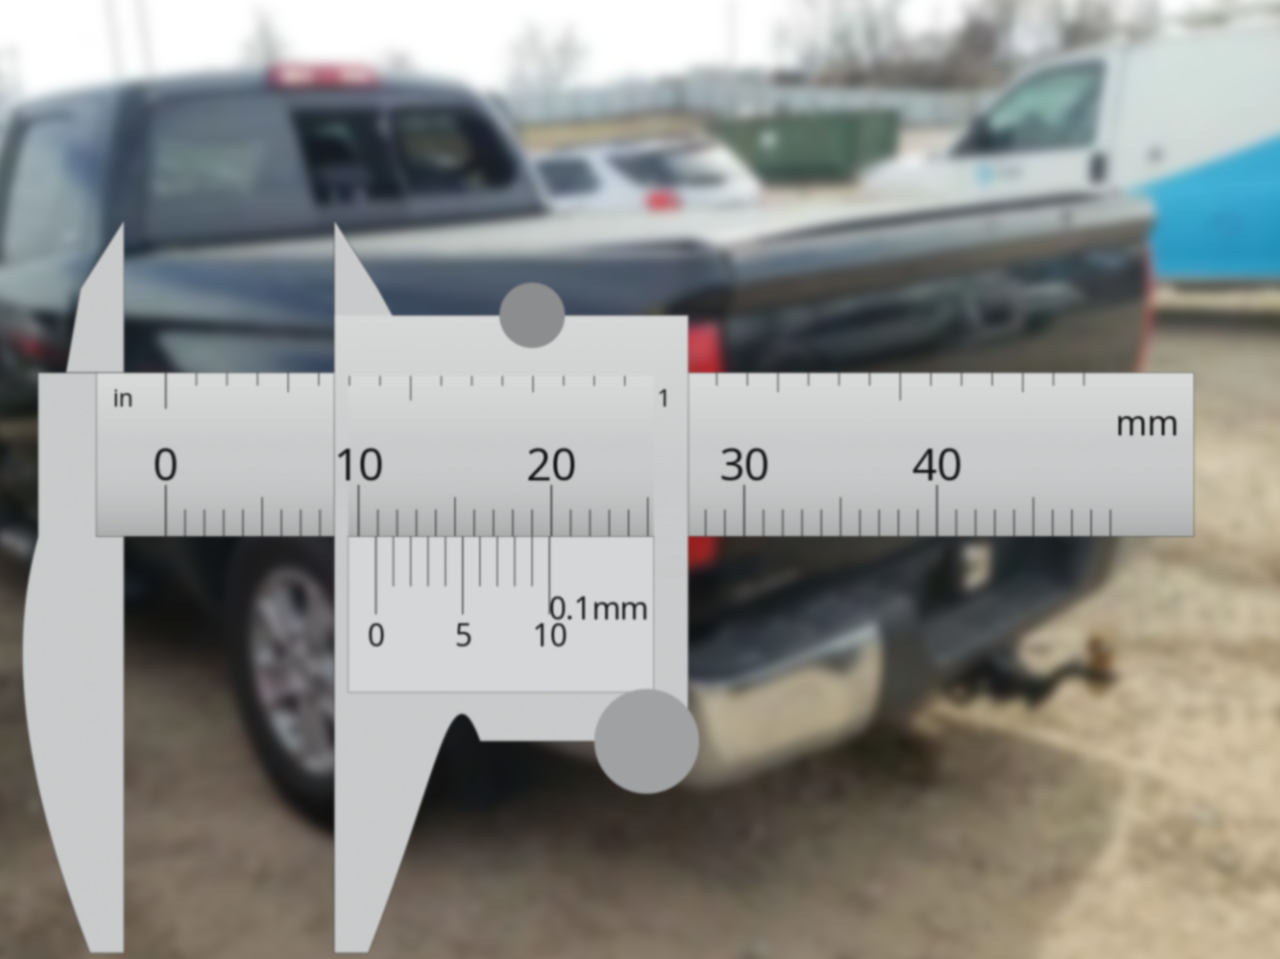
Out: value=10.9 unit=mm
